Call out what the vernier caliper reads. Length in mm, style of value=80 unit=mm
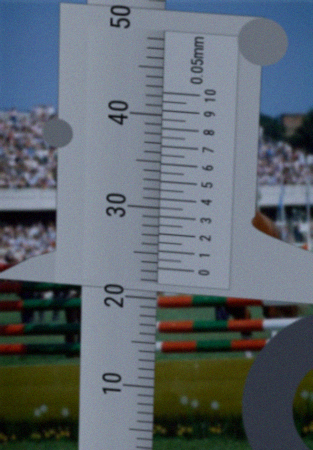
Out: value=23.4 unit=mm
